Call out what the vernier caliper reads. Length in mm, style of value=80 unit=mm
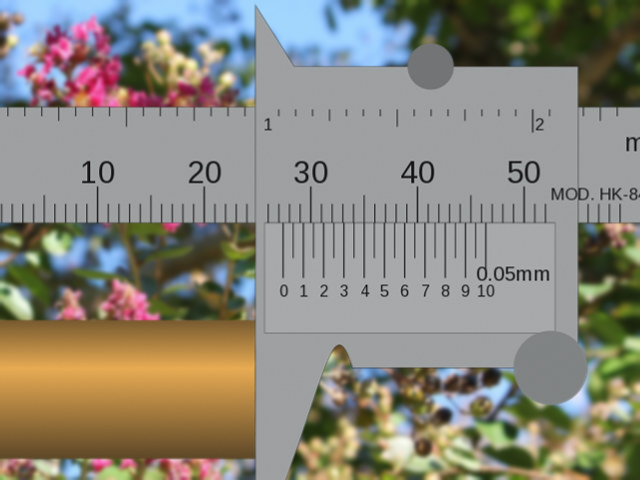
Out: value=27.4 unit=mm
